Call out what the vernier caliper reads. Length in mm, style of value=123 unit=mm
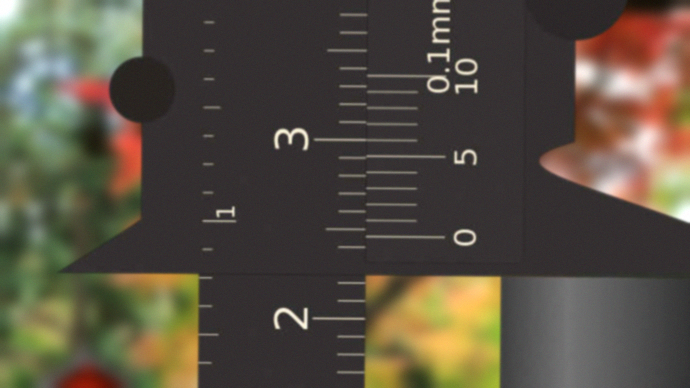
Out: value=24.6 unit=mm
